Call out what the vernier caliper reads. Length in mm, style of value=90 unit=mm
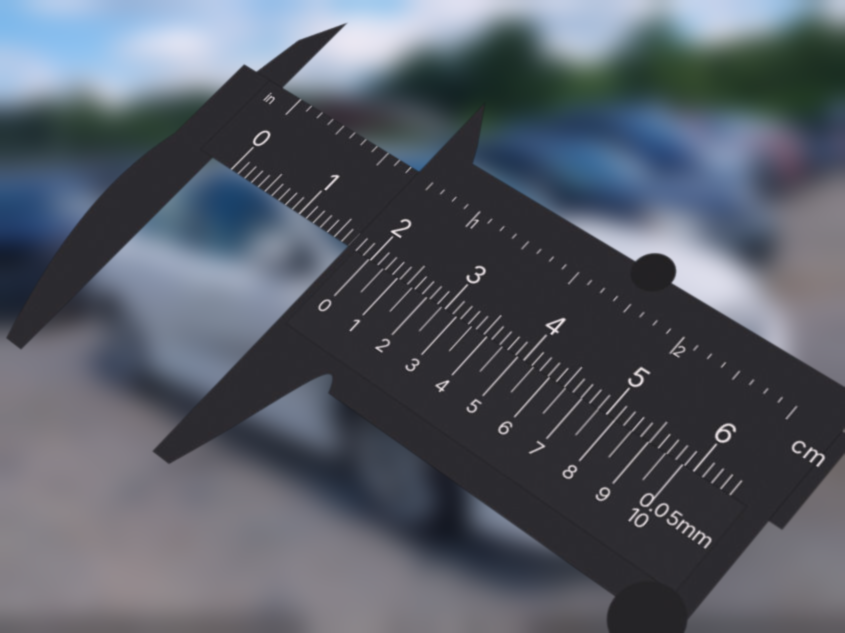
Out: value=19.8 unit=mm
